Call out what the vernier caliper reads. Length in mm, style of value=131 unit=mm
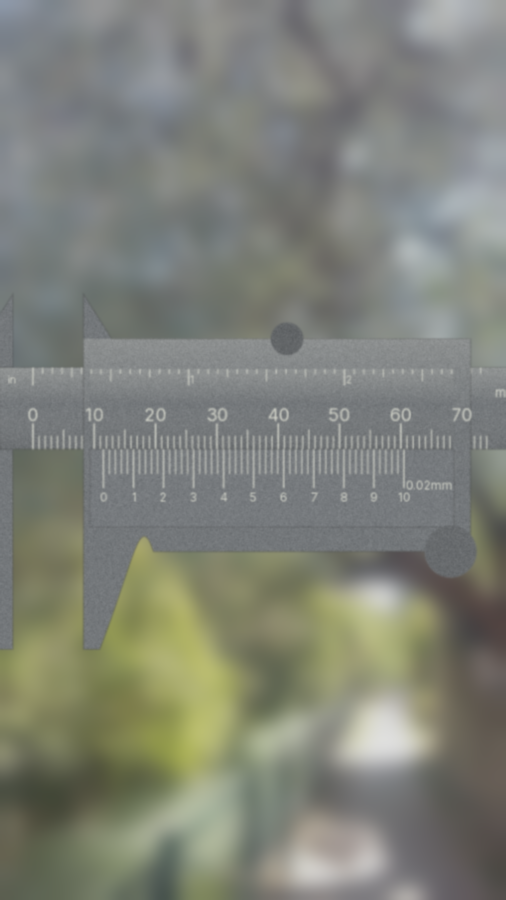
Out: value=11.5 unit=mm
